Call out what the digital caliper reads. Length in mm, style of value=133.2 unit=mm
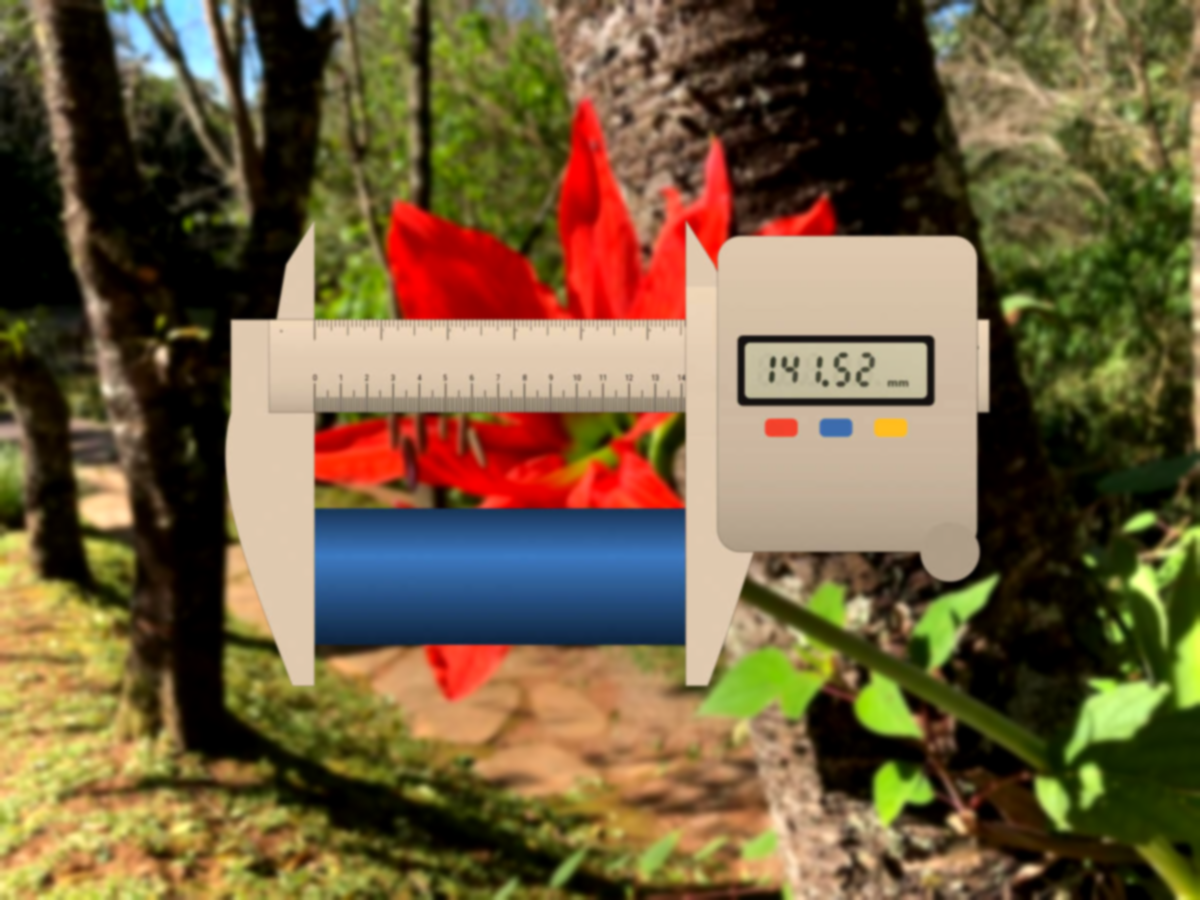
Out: value=141.52 unit=mm
